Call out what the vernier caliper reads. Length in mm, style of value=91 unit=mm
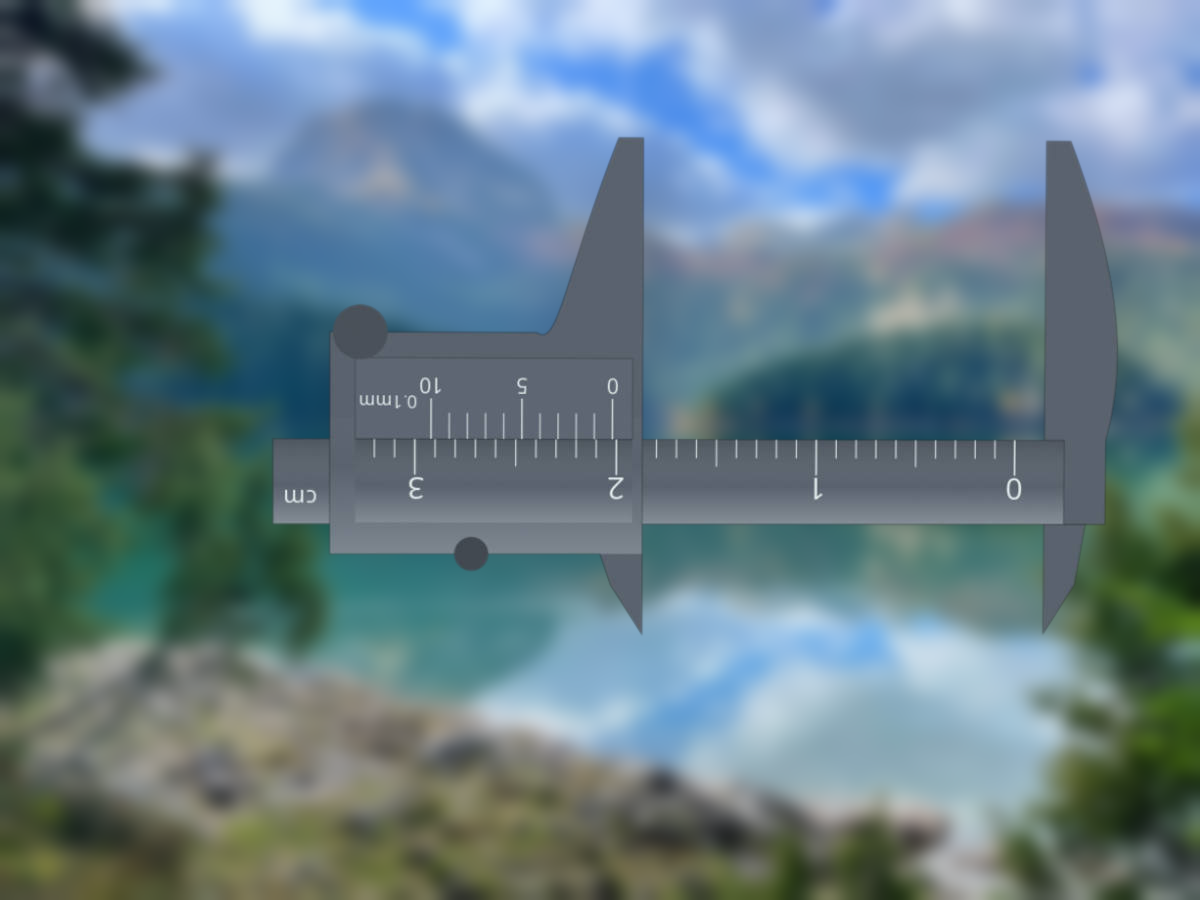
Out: value=20.2 unit=mm
